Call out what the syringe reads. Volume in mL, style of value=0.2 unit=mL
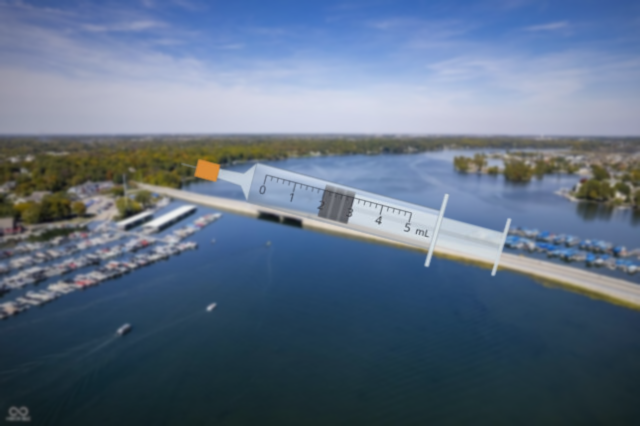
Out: value=2 unit=mL
